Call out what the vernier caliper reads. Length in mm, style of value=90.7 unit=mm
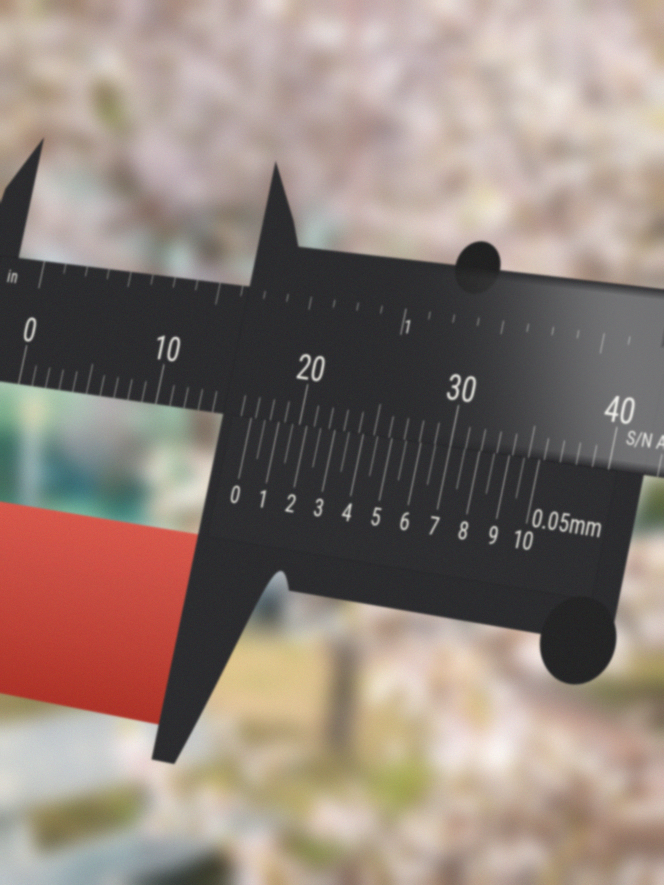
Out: value=16.7 unit=mm
